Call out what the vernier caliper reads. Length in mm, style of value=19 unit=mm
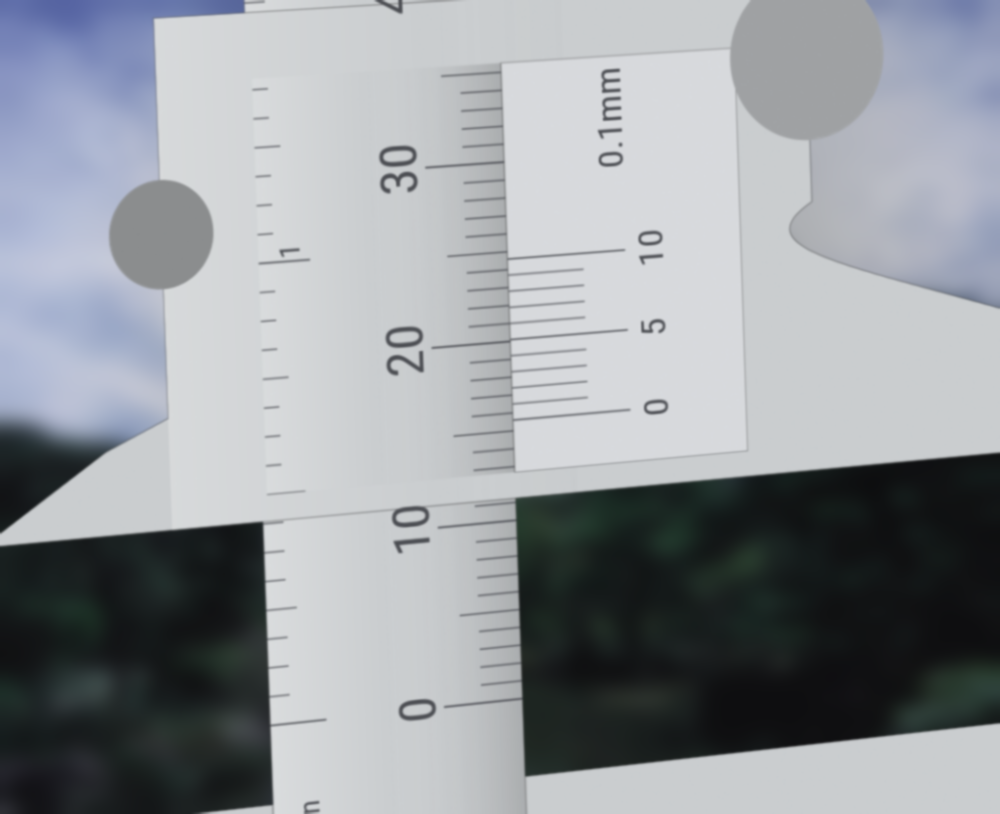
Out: value=15.6 unit=mm
